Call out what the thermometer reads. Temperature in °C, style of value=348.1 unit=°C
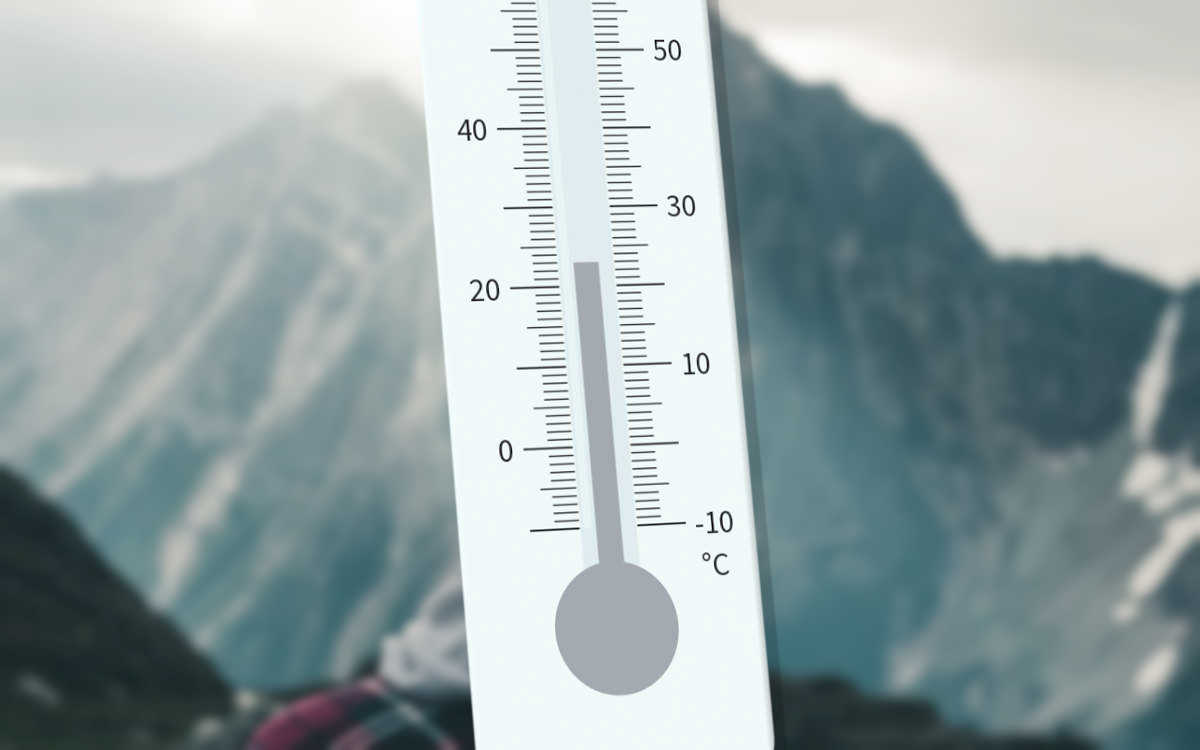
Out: value=23 unit=°C
